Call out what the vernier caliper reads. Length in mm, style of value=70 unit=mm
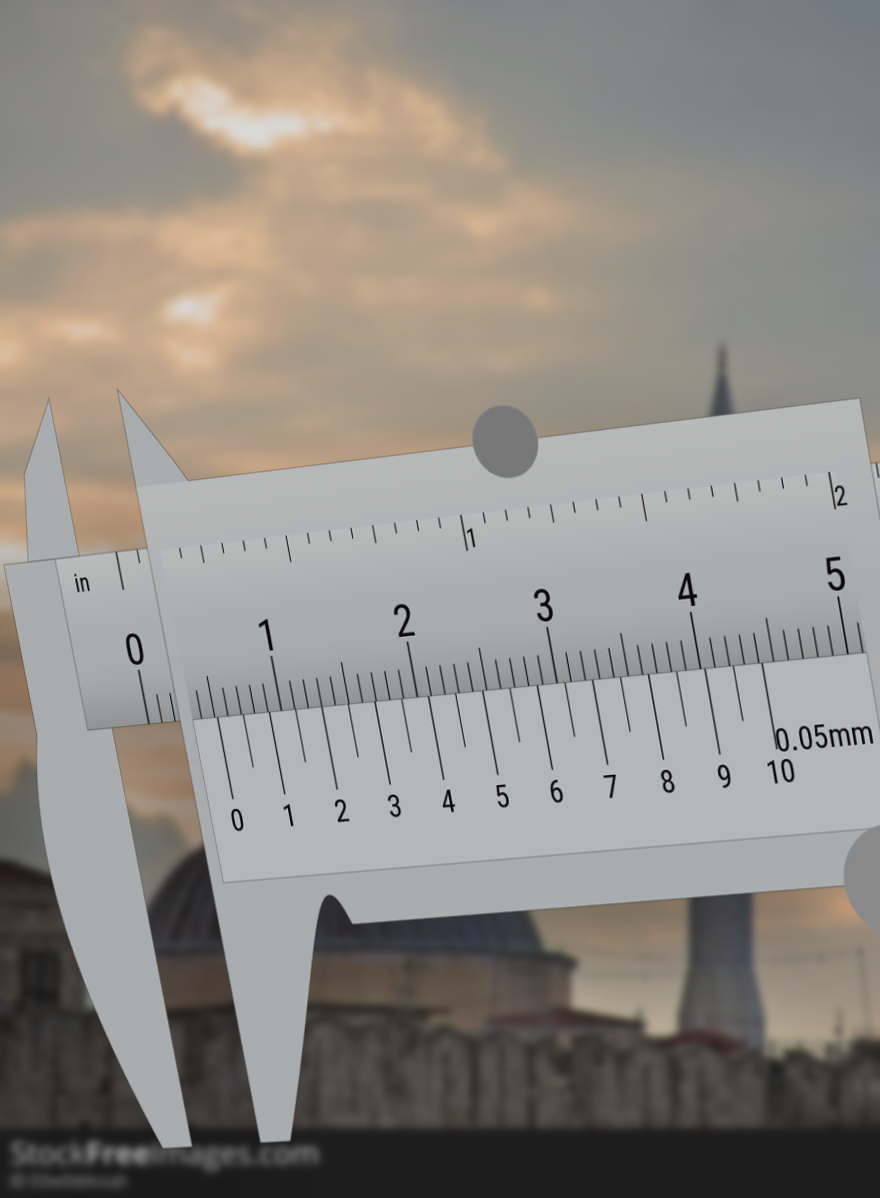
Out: value=5.2 unit=mm
